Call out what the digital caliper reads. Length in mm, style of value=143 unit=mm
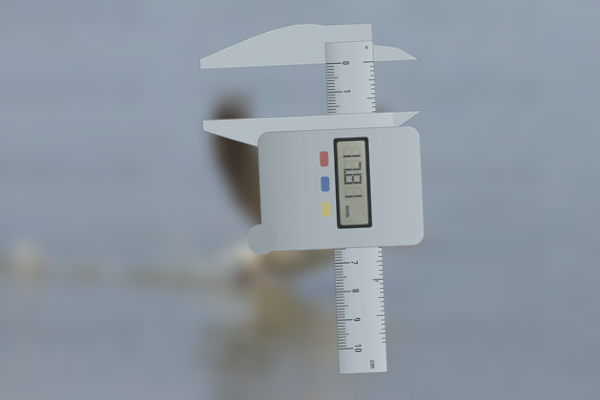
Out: value=17.81 unit=mm
